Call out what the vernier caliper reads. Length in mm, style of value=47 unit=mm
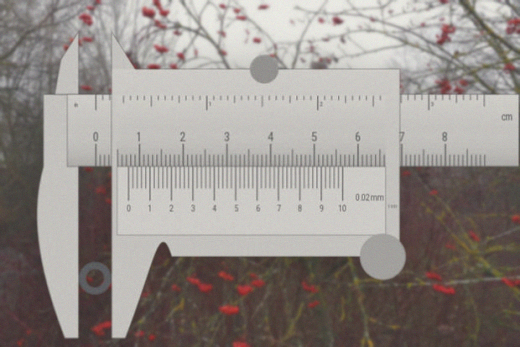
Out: value=7.5 unit=mm
